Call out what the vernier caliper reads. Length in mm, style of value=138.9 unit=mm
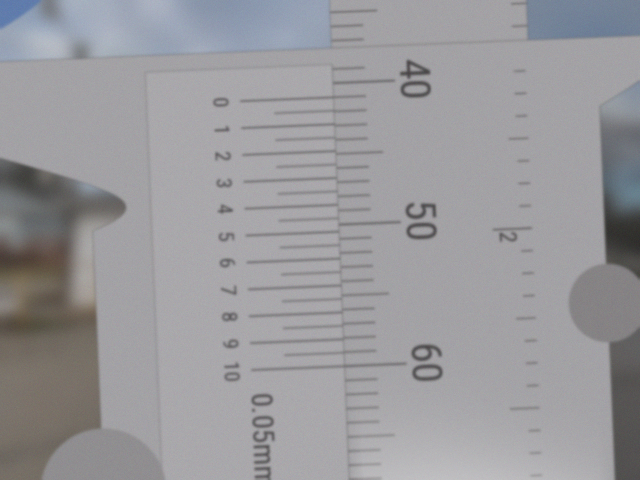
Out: value=41.0 unit=mm
